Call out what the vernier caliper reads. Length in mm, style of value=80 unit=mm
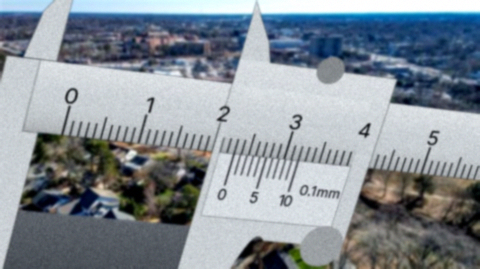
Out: value=23.0 unit=mm
